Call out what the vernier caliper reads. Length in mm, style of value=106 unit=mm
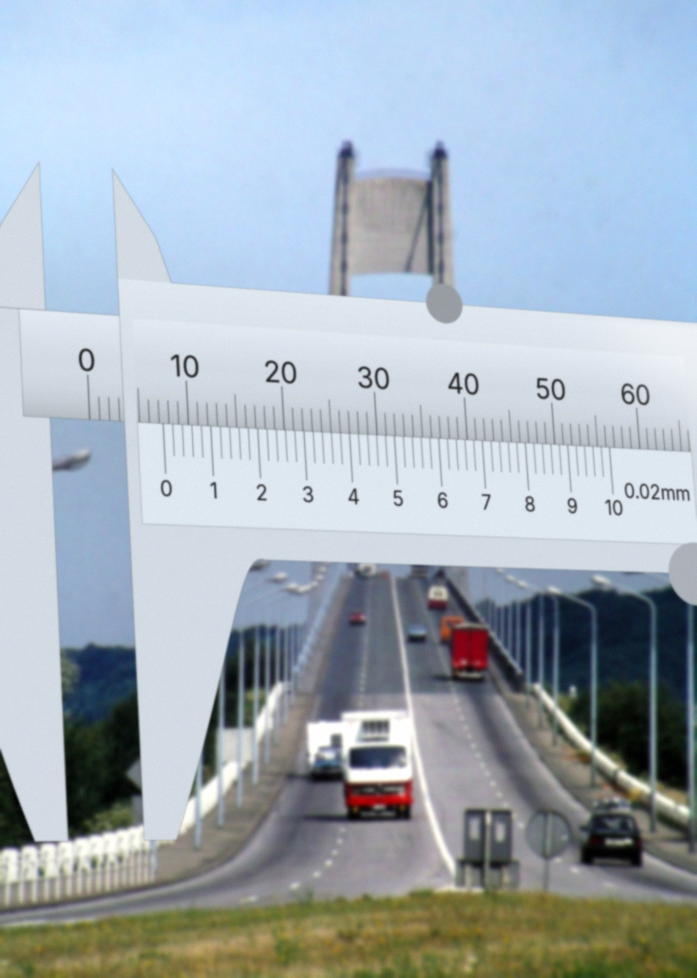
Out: value=7.4 unit=mm
